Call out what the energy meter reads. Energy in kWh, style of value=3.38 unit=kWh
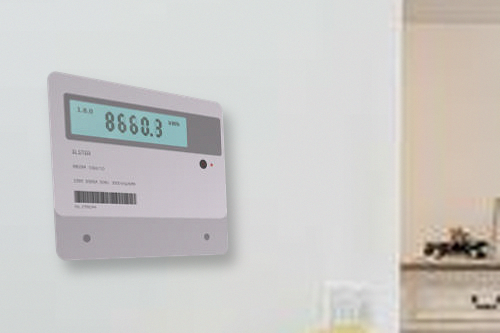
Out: value=8660.3 unit=kWh
